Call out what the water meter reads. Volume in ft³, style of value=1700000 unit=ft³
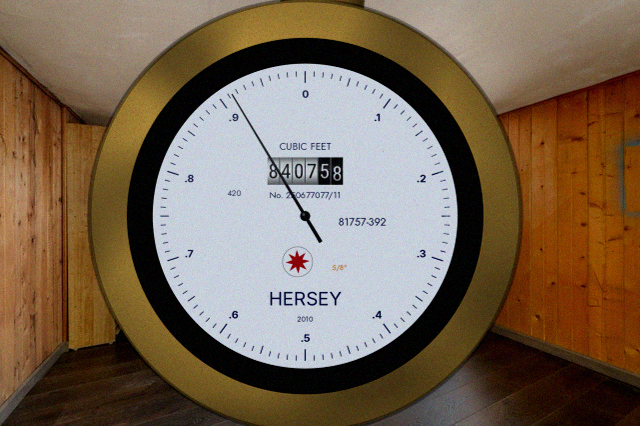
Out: value=840757.91 unit=ft³
